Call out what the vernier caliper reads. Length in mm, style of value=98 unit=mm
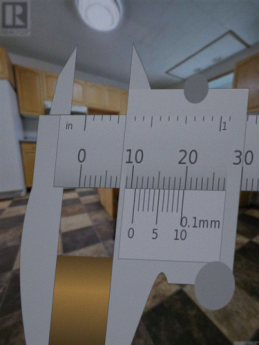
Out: value=10.8 unit=mm
